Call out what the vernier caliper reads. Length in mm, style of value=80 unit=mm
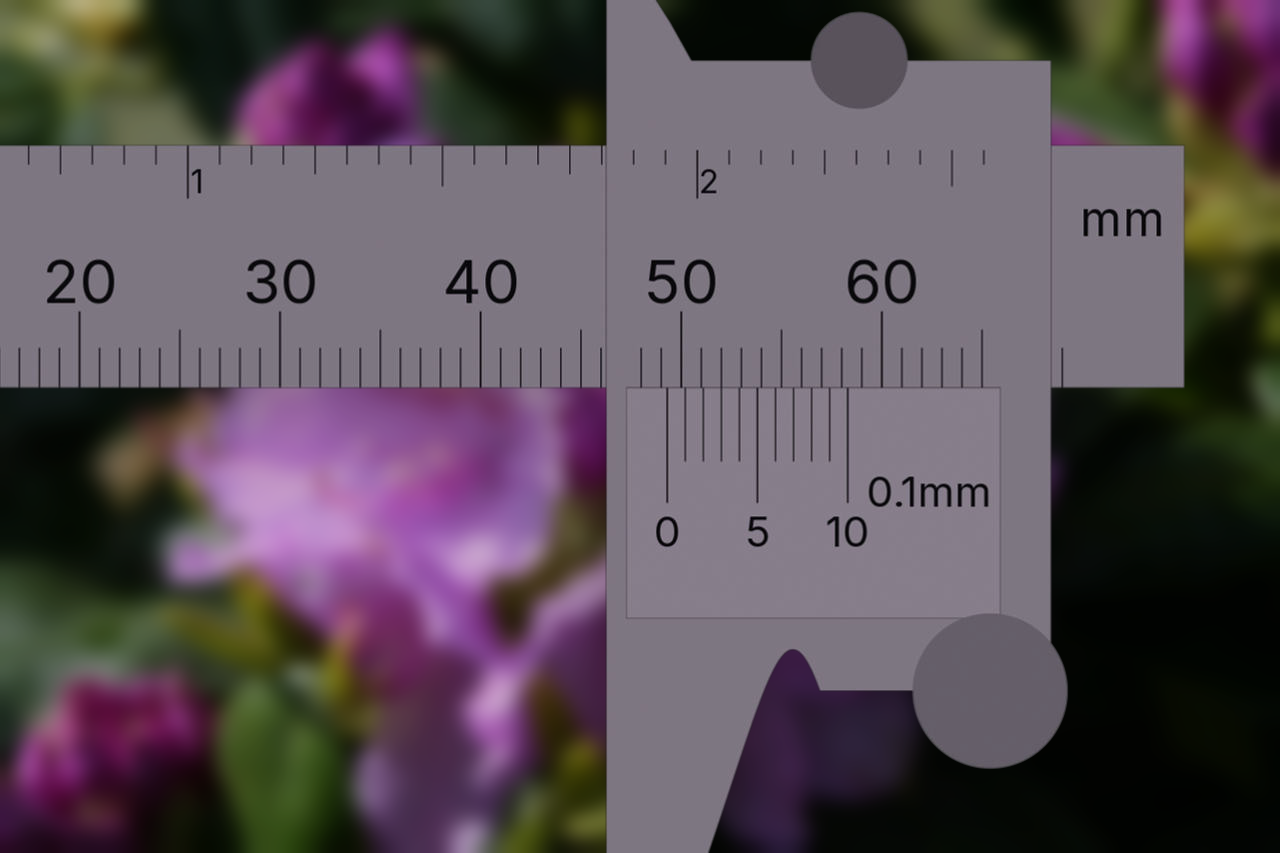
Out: value=49.3 unit=mm
